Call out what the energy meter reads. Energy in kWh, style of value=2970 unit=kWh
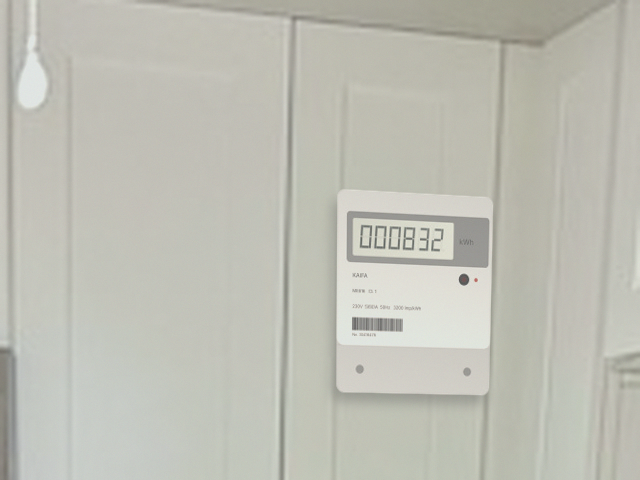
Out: value=832 unit=kWh
